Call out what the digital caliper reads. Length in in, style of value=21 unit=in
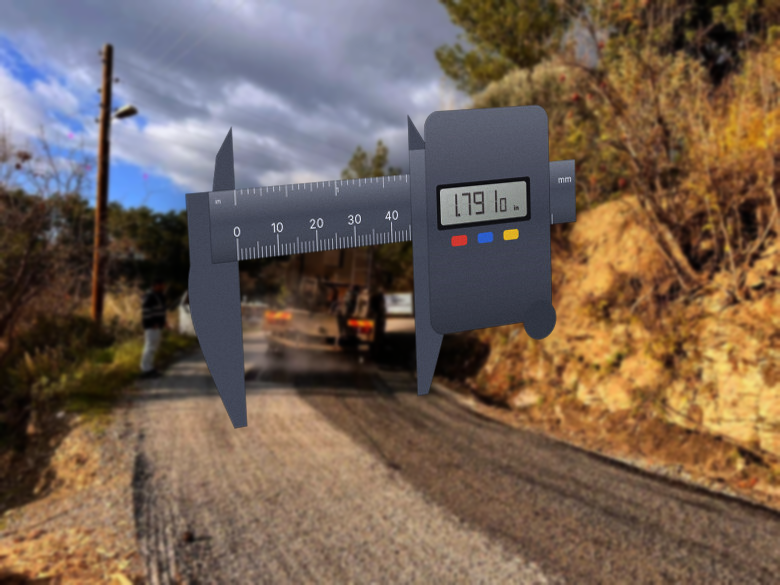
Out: value=1.7910 unit=in
